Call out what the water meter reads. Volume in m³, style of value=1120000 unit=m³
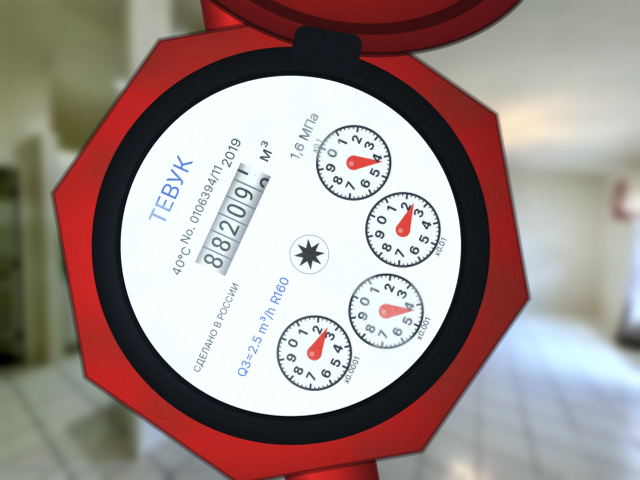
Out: value=882091.4242 unit=m³
